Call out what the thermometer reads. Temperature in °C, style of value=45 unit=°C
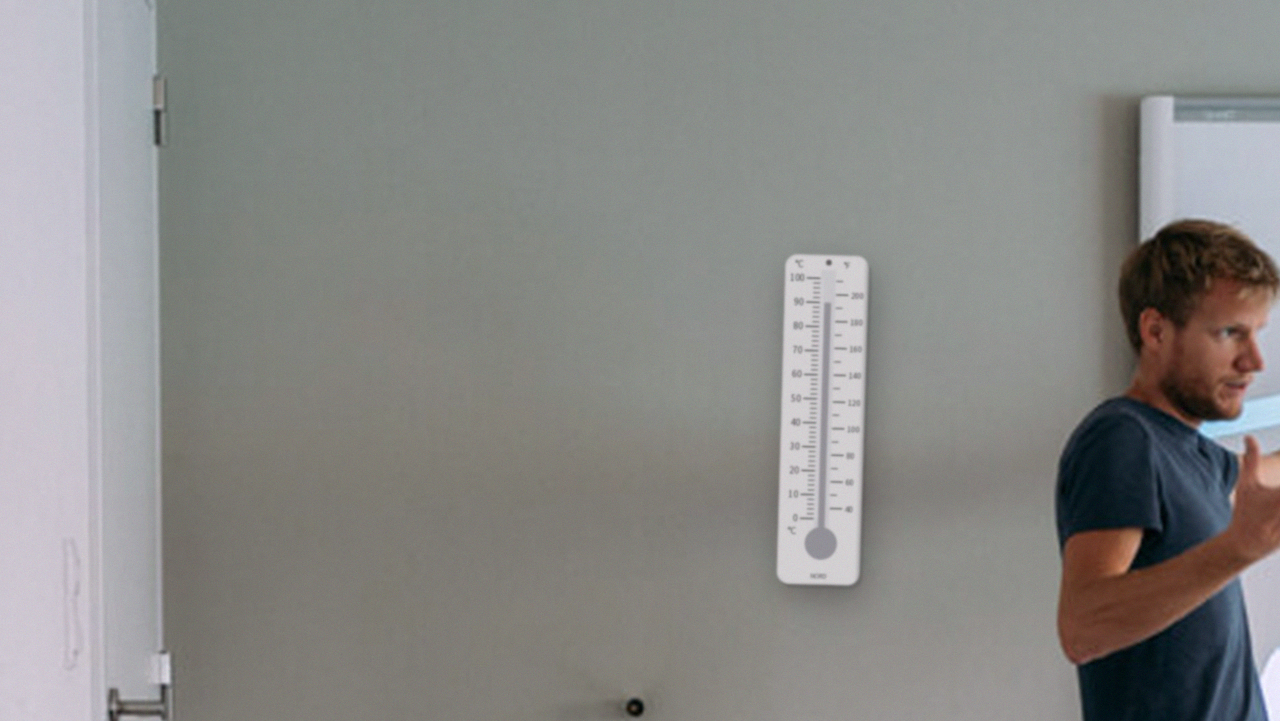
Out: value=90 unit=°C
